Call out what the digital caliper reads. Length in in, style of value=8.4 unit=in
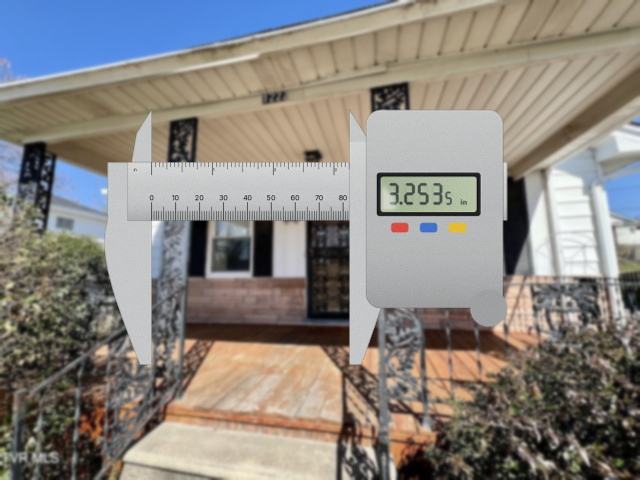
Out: value=3.2535 unit=in
